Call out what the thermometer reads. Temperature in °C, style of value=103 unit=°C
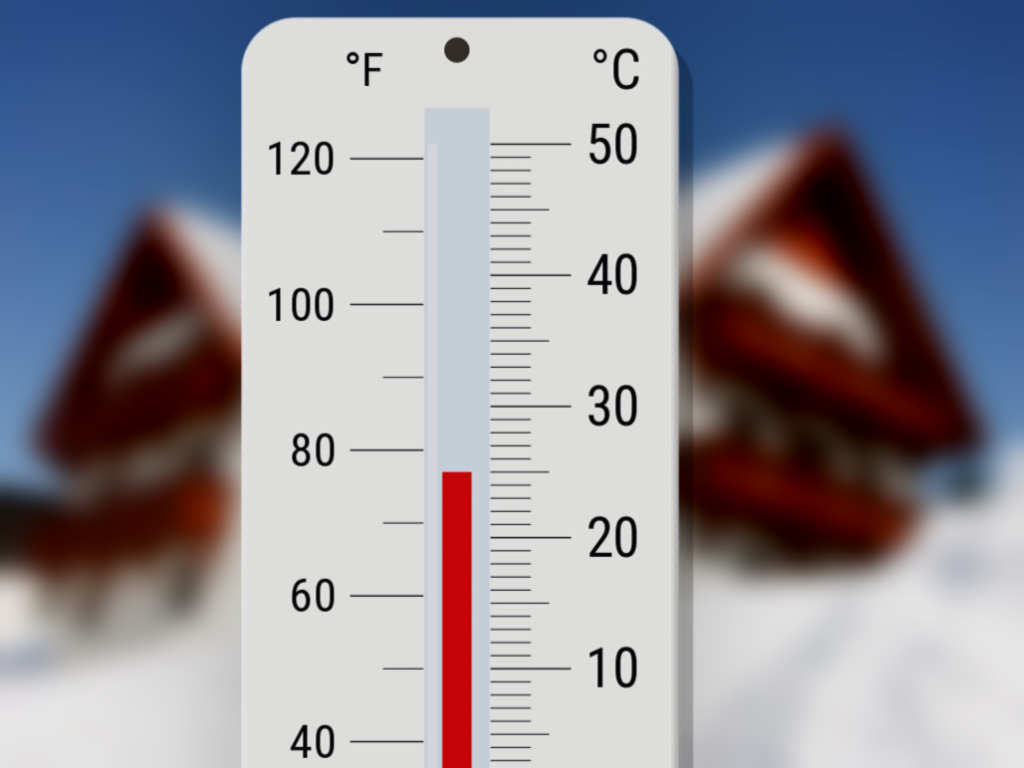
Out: value=25 unit=°C
